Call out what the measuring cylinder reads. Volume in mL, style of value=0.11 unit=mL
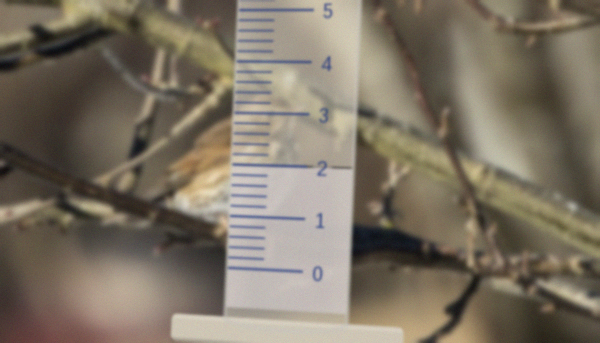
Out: value=2 unit=mL
